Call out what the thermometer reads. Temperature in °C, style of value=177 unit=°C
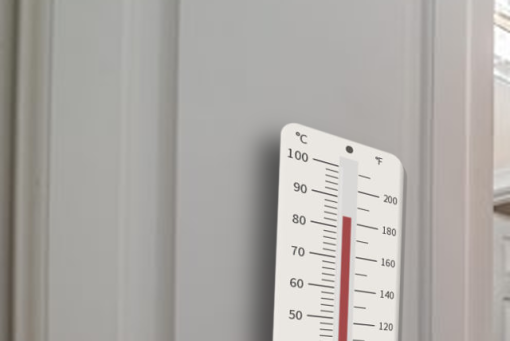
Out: value=84 unit=°C
